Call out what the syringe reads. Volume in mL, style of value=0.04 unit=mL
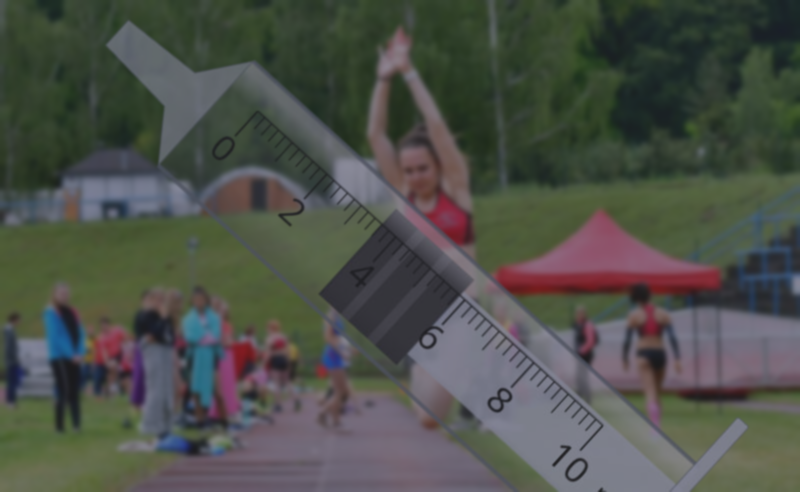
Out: value=3.6 unit=mL
